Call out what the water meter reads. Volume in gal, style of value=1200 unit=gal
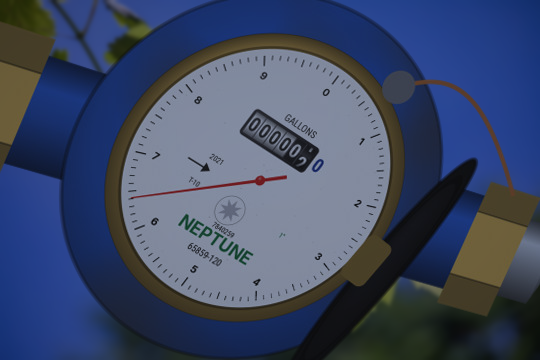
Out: value=16.4 unit=gal
